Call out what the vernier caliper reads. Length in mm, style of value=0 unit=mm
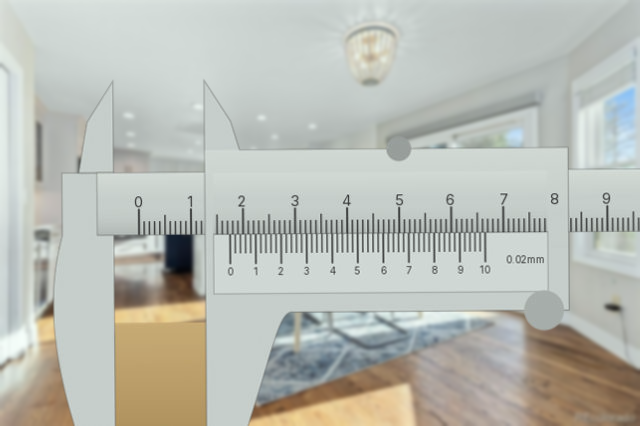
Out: value=17.5 unit=mm
